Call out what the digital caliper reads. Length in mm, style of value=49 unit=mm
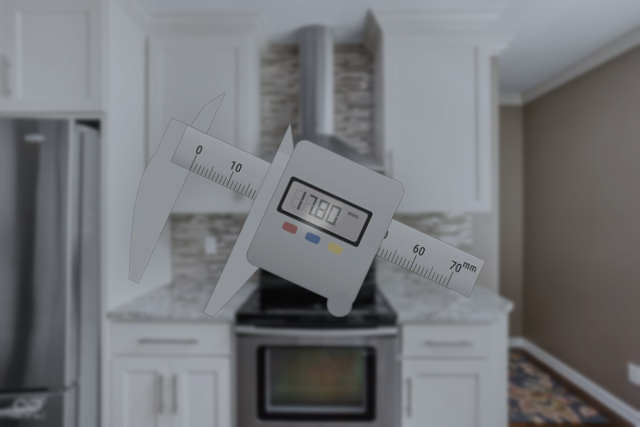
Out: value=17.80 unit=mm
